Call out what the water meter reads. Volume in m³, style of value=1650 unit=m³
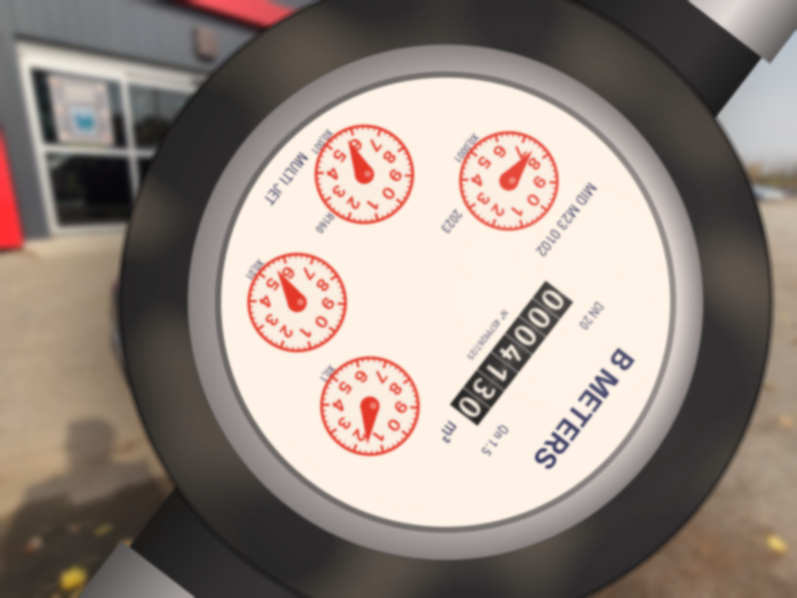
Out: value=4130.1557 unit=m³
